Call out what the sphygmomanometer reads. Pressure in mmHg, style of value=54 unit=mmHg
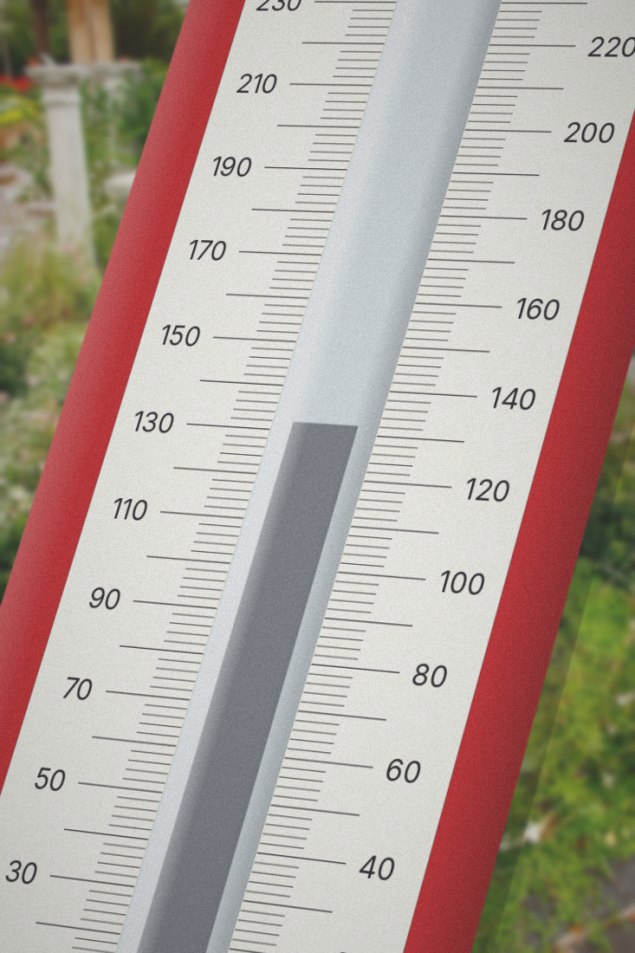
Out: value=132 unit=mmHg
